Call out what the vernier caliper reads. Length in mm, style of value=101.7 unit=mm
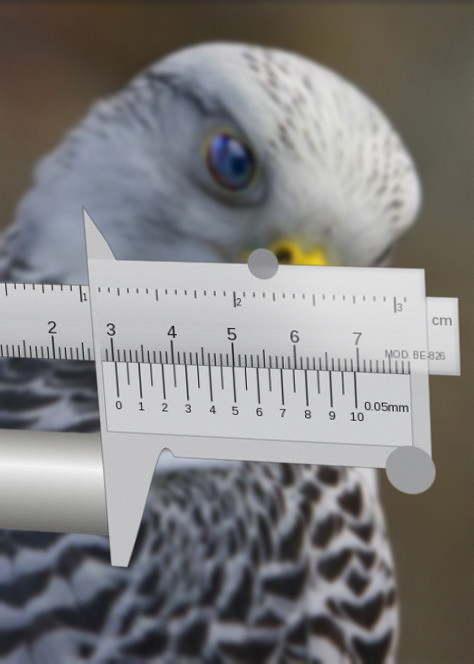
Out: value=30.4 unit=mm
